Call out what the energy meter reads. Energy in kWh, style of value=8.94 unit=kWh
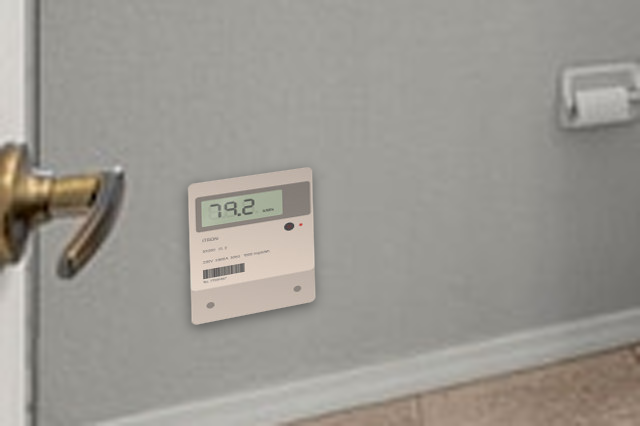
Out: value=79.2 unit=kWh
